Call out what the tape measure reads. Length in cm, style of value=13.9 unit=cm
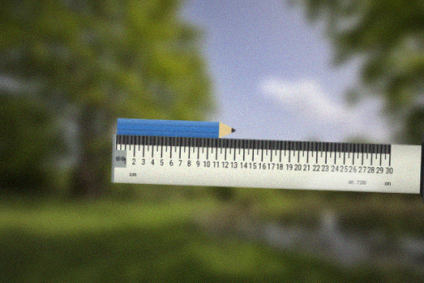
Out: value=13 unit=cm
